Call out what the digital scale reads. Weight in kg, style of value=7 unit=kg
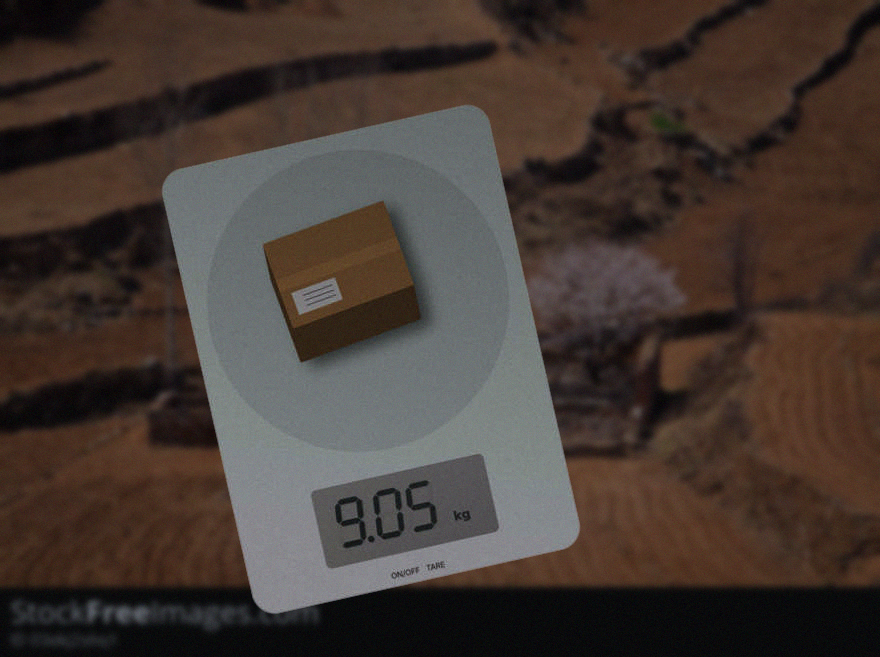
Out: value=9.05 unit=kg
